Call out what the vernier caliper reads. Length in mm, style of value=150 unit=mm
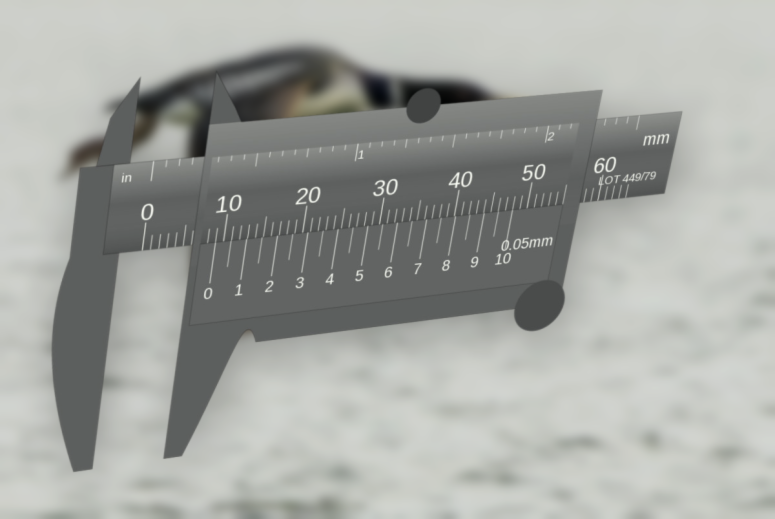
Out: value=9.0 unit=mm
